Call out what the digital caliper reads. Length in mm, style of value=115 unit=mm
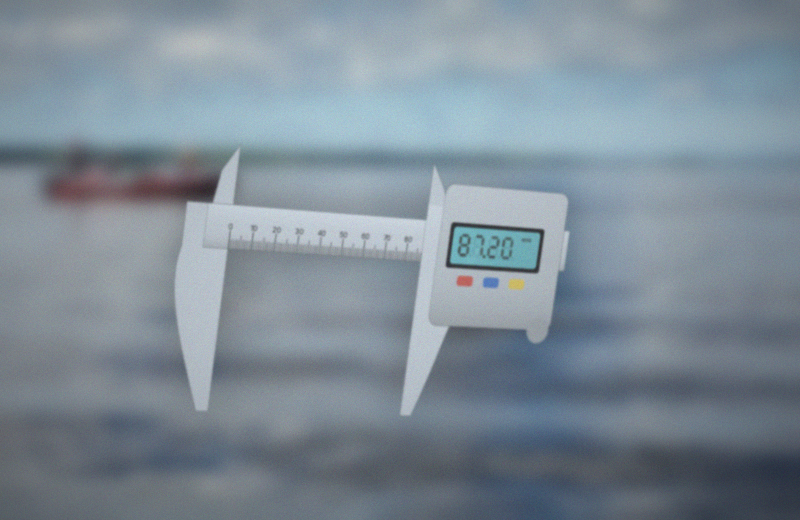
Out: value=87.20 unit=mm
